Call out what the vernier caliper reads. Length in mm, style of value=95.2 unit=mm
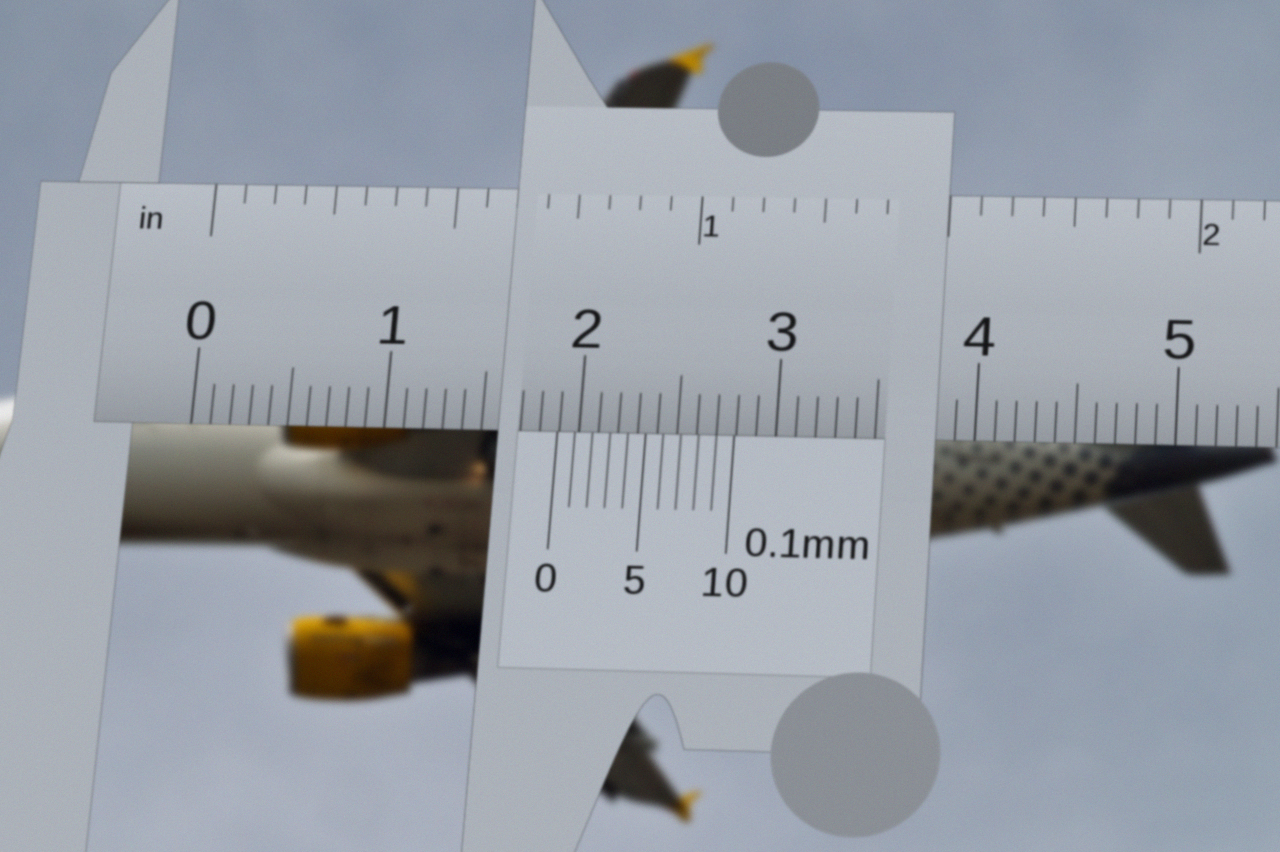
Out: value=18.9 unit=mm
